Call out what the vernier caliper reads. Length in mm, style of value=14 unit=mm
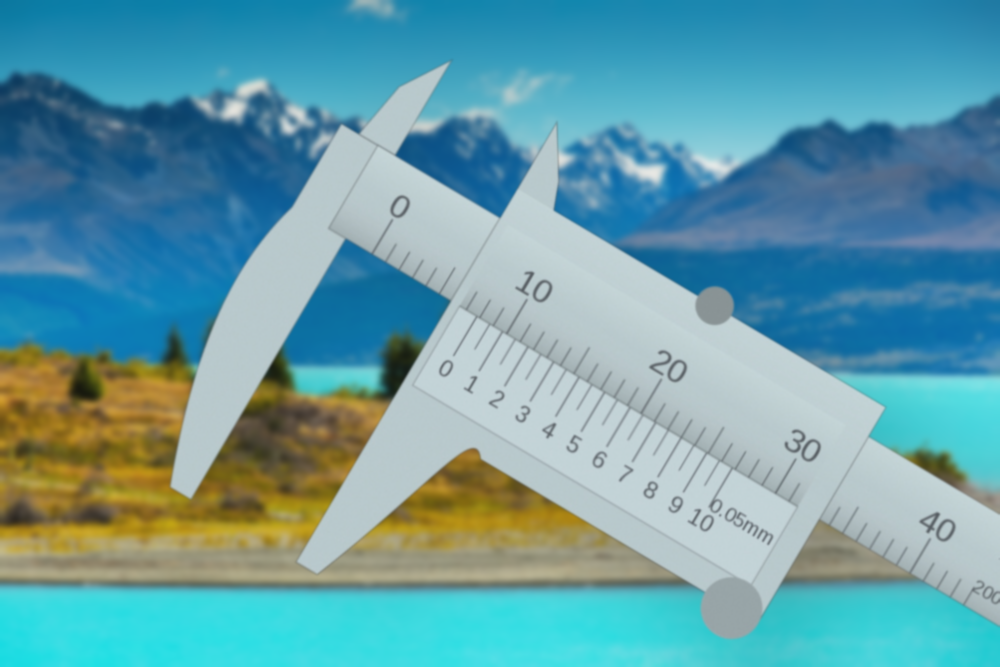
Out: value=7.8 unit=mm
